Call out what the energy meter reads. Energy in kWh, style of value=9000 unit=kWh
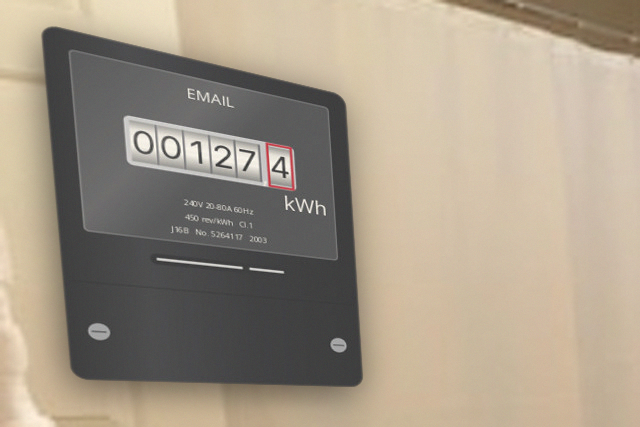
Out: value=127.4 unit=kWh
